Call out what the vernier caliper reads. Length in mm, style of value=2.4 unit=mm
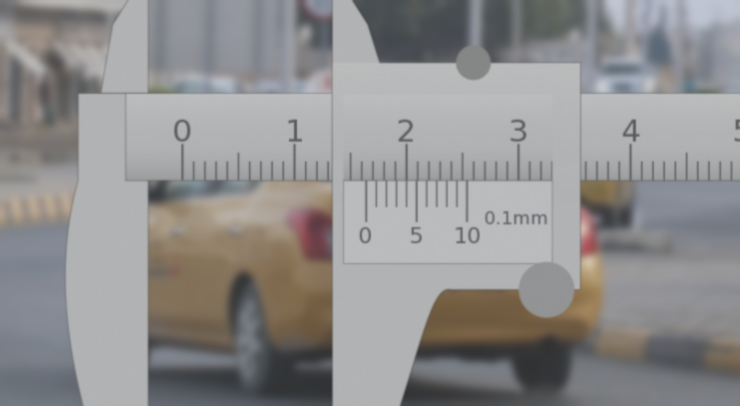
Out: value=16.4 unit=mm
